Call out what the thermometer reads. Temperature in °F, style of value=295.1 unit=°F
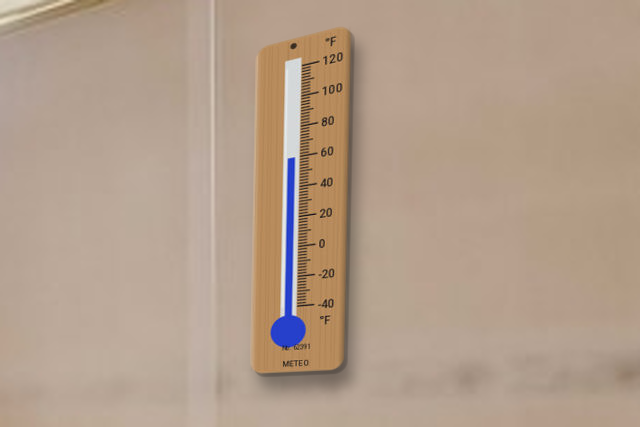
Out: value=60 unit=°F
